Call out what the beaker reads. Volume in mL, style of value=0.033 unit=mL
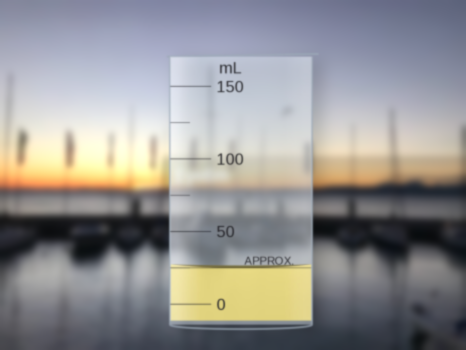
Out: value=25 unit=mL
